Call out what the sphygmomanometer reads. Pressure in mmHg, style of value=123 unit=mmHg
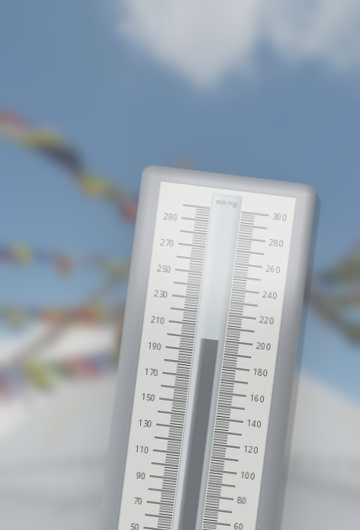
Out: value=200 unit=mmHg
